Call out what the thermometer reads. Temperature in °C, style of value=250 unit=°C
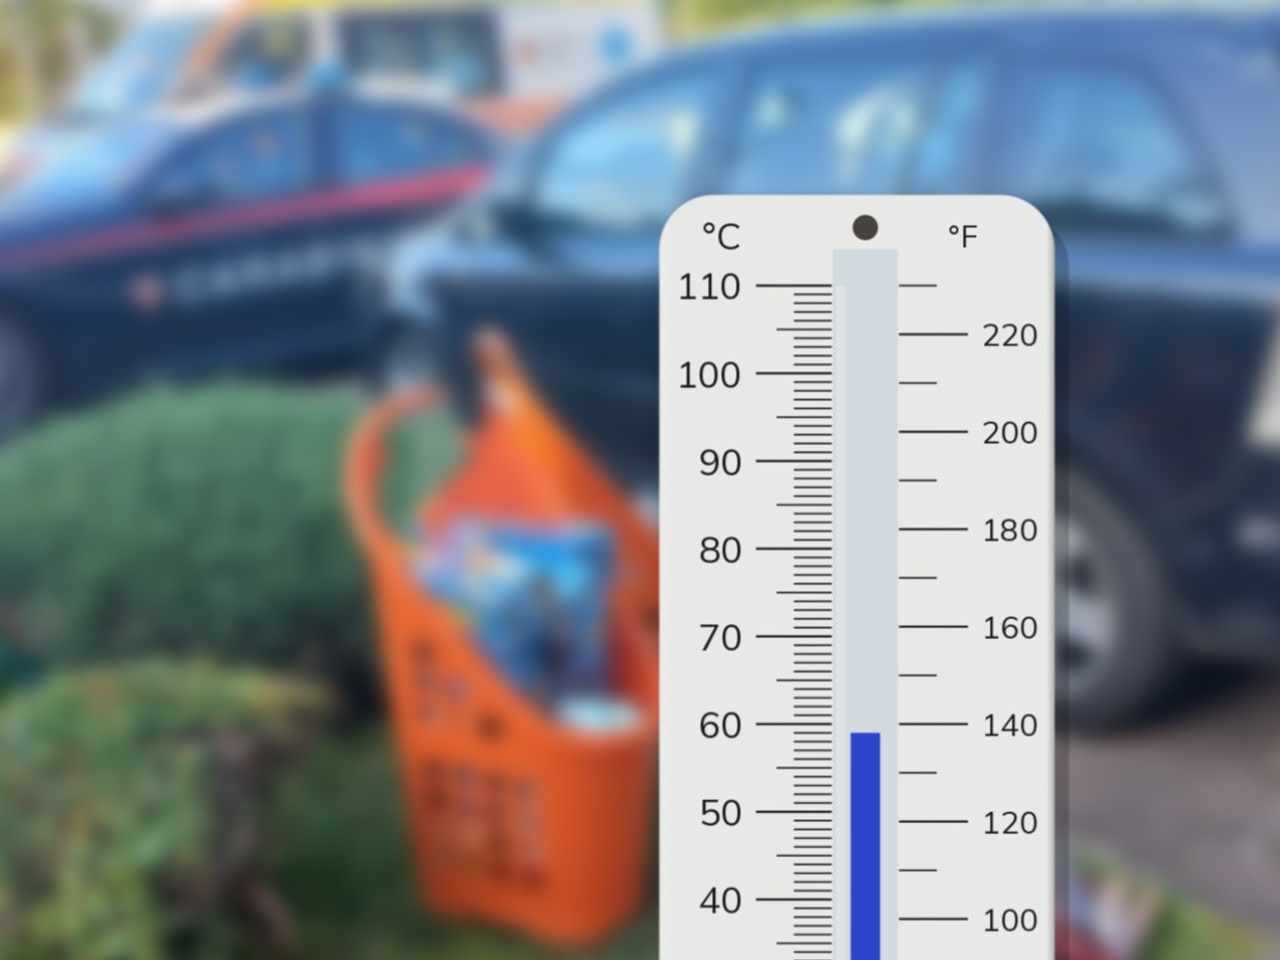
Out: value=59 unit=°C
